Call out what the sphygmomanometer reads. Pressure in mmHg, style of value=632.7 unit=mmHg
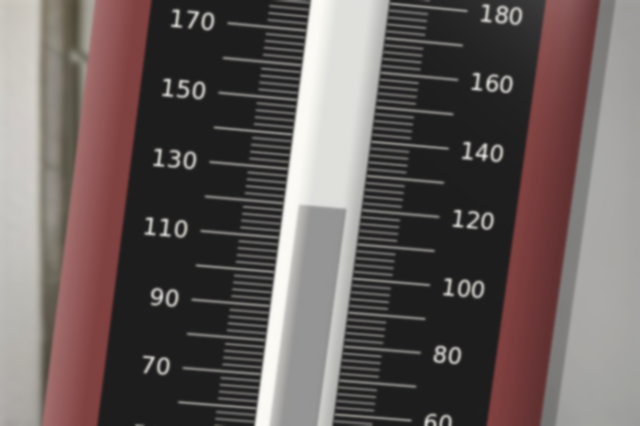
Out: value=120 unit=mmHg
